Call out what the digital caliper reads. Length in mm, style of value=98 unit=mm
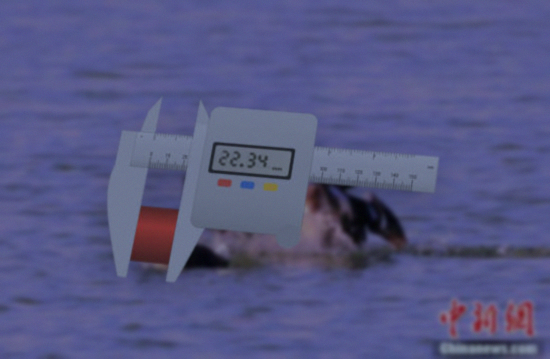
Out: value=22.34 unit=mm
